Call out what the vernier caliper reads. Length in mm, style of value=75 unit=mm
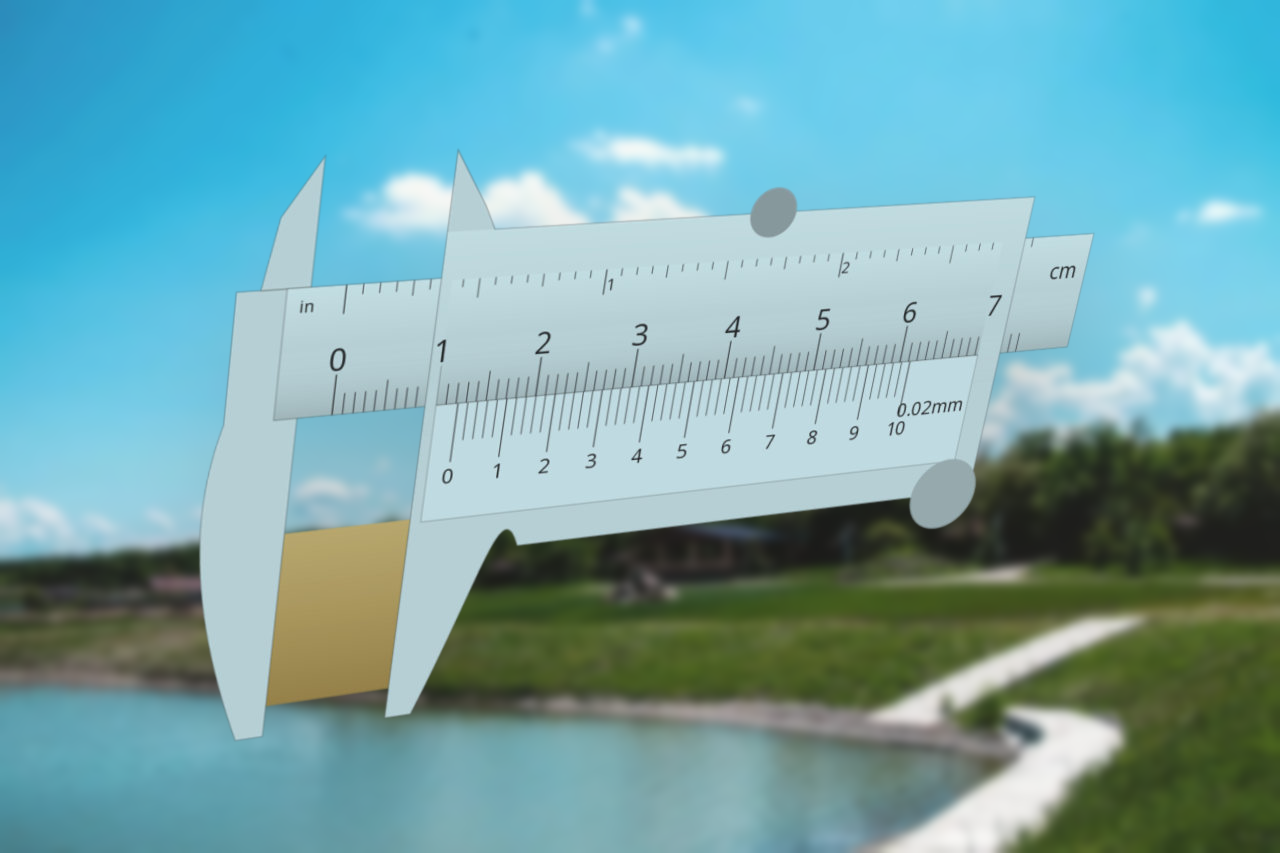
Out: value=12.2 unit=mm
